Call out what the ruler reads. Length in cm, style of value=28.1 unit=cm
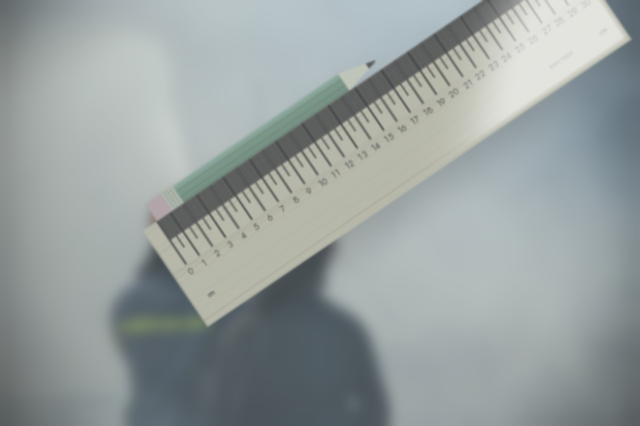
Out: value=17 unit=cm
